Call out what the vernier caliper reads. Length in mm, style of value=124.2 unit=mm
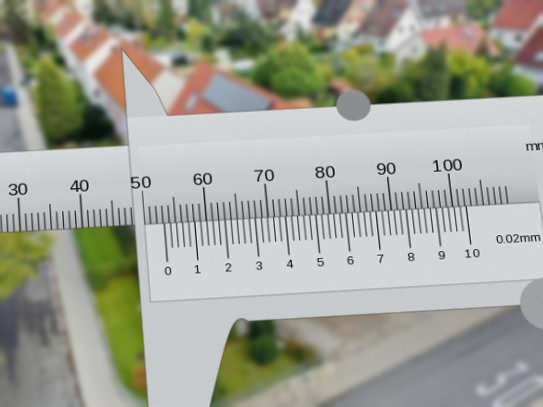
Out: value=53.2 unit=mm
